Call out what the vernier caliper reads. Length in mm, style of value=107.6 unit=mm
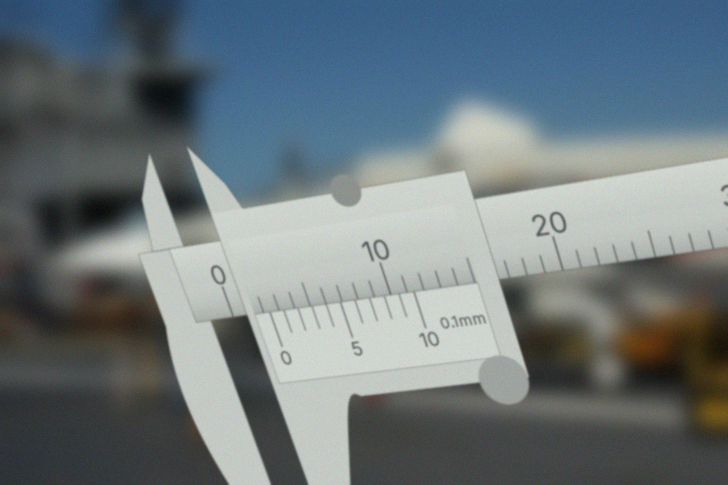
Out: value=2.4 unit=mm
